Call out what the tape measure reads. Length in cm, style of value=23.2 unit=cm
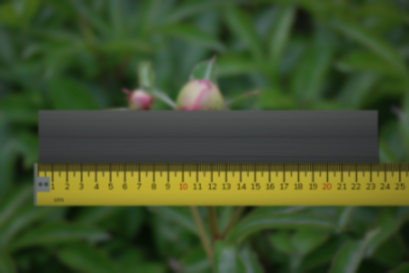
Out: value=23.5 unit=cm
